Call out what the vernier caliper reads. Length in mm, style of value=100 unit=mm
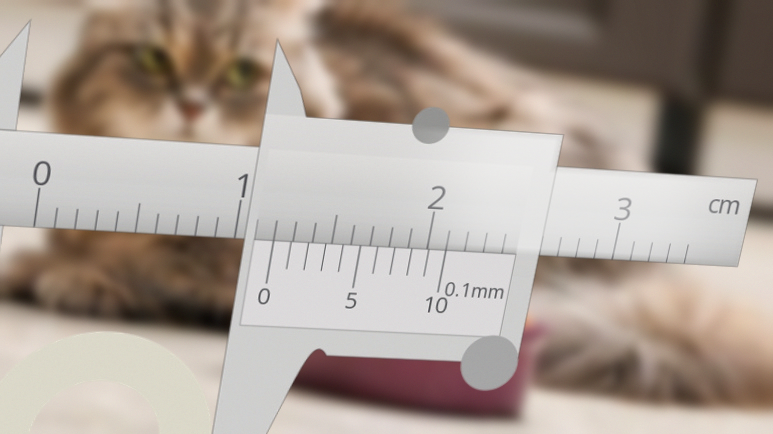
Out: value=12.0 unit=mm
